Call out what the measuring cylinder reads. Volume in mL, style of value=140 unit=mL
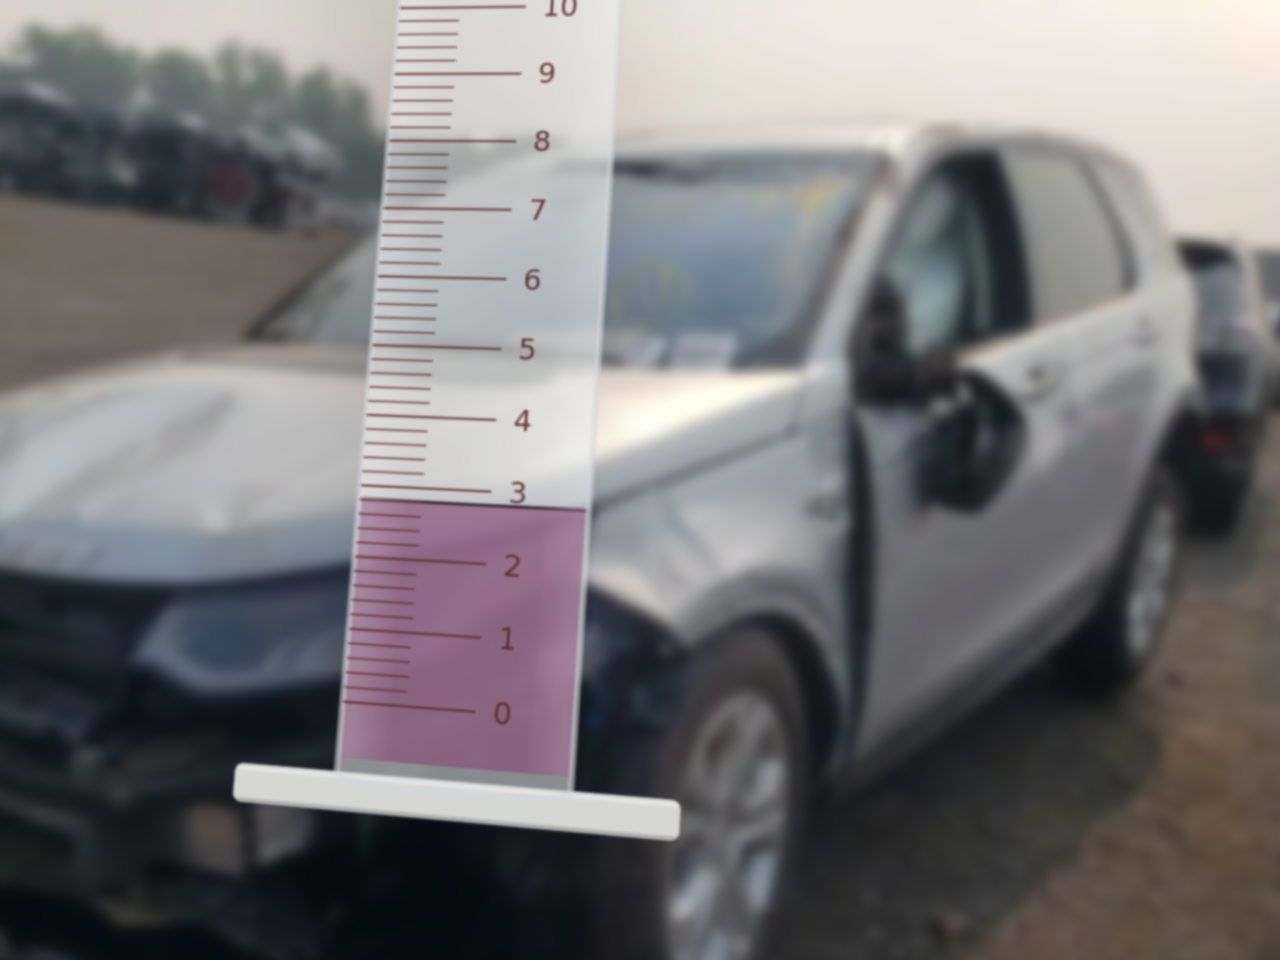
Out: value=2.8 unit=mL
